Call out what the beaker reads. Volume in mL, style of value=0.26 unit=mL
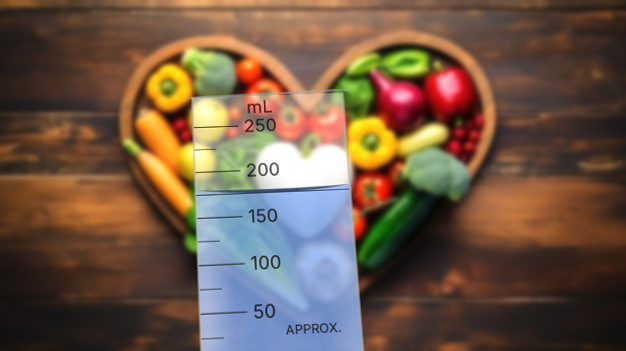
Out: value=175 unit=mL
